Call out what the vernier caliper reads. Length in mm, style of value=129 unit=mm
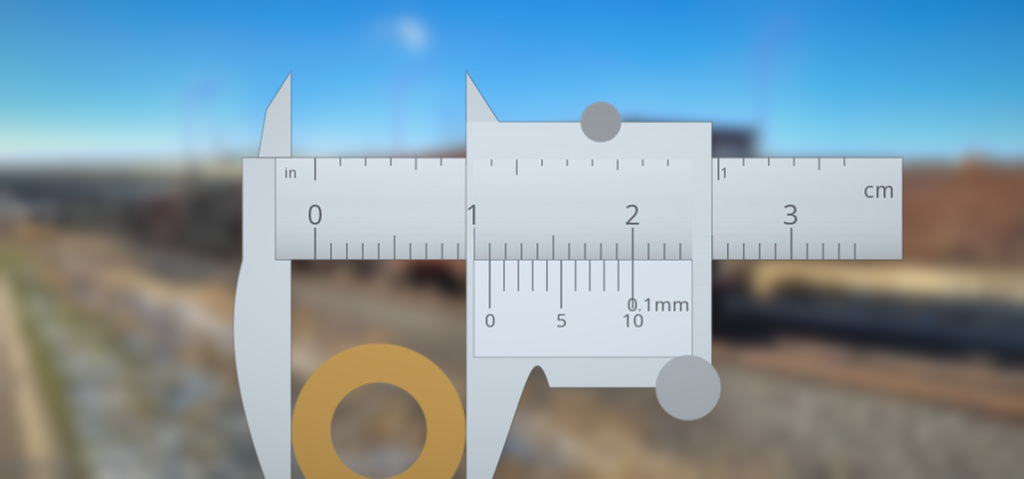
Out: value=11.0 unit=mm
